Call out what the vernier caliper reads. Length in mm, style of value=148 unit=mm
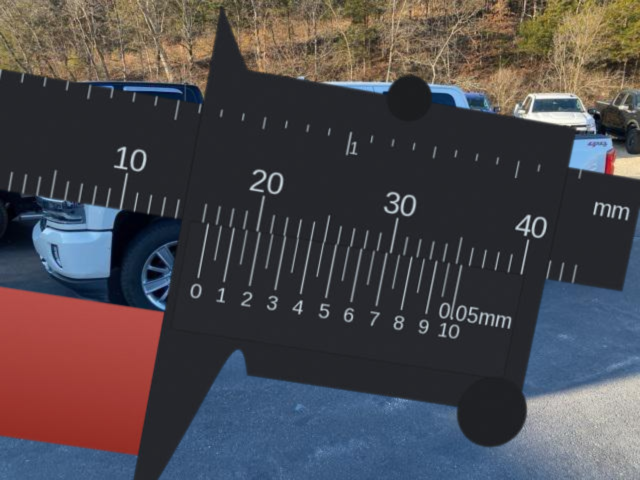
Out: value=16.4 unit=mm
